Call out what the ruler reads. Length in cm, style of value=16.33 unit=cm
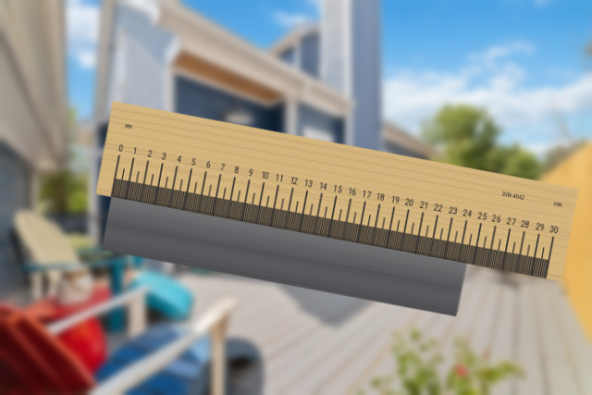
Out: value=24.5 unit=cm
